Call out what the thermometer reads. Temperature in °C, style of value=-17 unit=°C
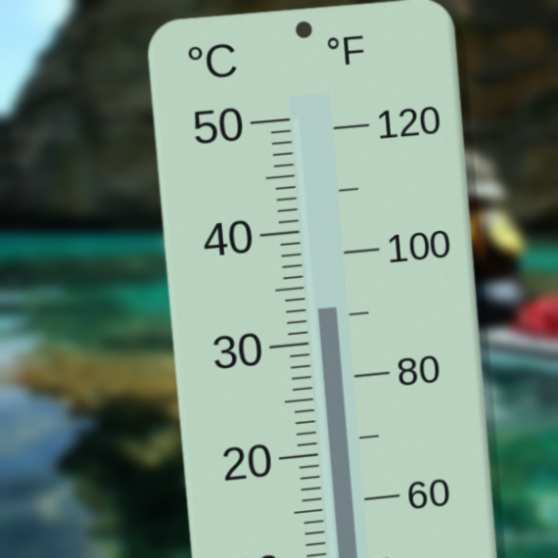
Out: value=33 unit=°C
